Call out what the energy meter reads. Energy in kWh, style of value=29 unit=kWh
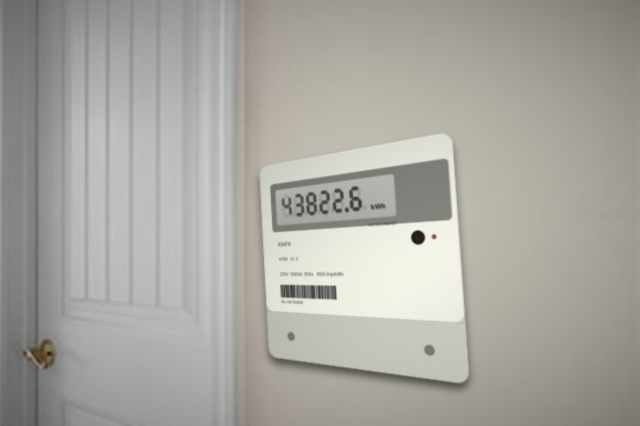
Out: value=43822.6 unit=kWh
